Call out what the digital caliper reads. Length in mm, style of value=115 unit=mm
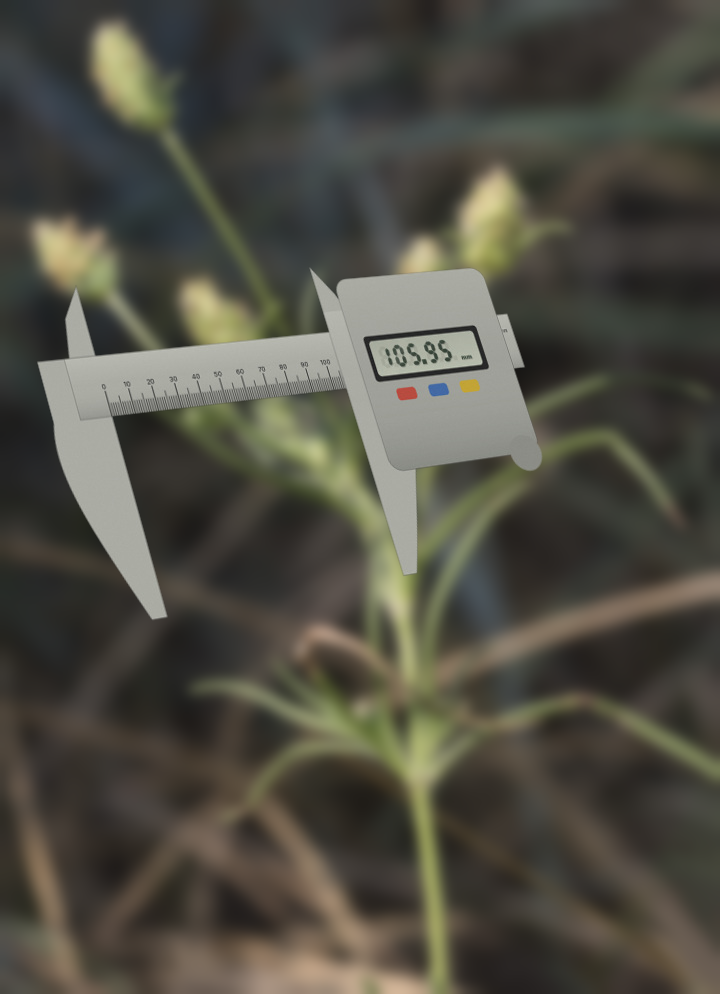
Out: value=105.95 unit=mm
